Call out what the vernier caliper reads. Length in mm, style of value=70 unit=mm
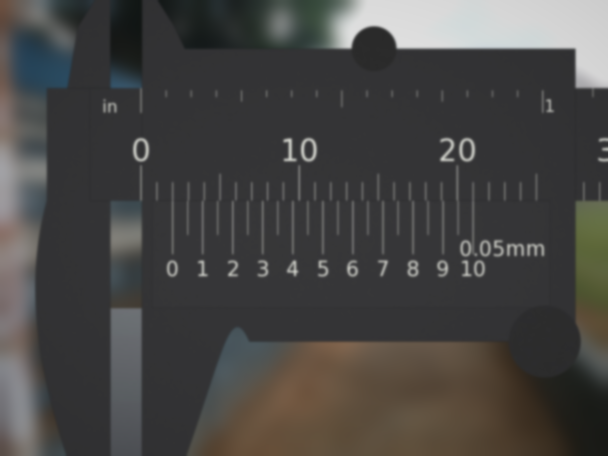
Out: value=2.0 unit=mm
